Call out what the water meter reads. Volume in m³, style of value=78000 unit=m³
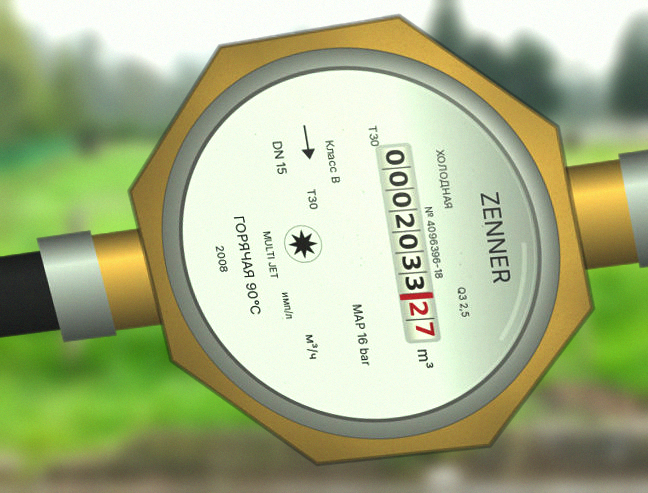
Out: value=2033.27 unit=m³
